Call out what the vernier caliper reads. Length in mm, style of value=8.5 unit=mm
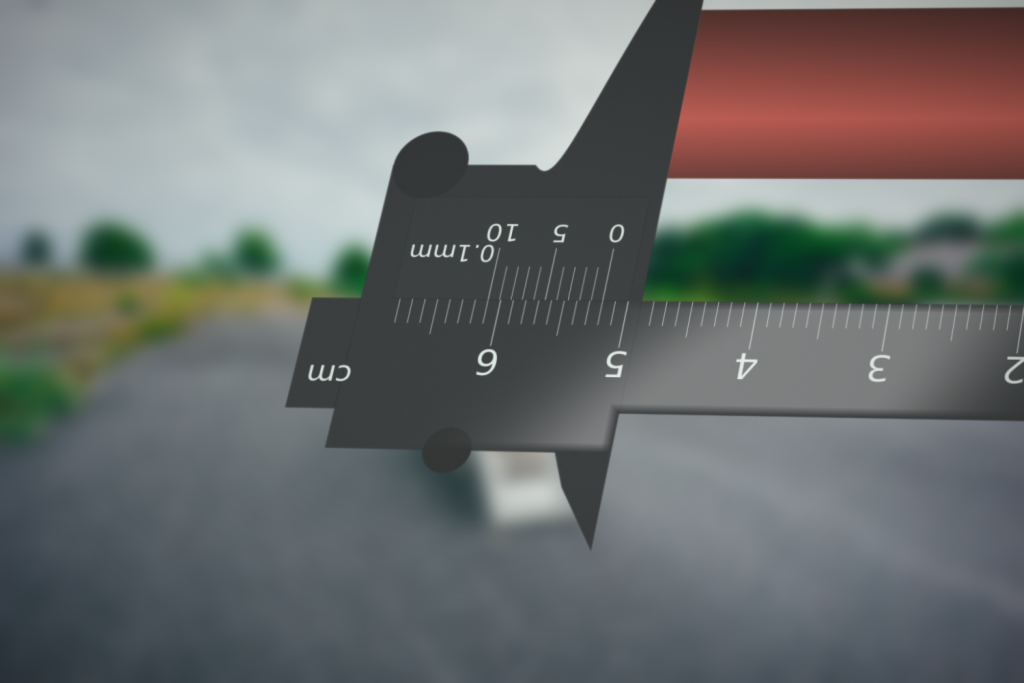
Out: value=52.0 unit=mm
